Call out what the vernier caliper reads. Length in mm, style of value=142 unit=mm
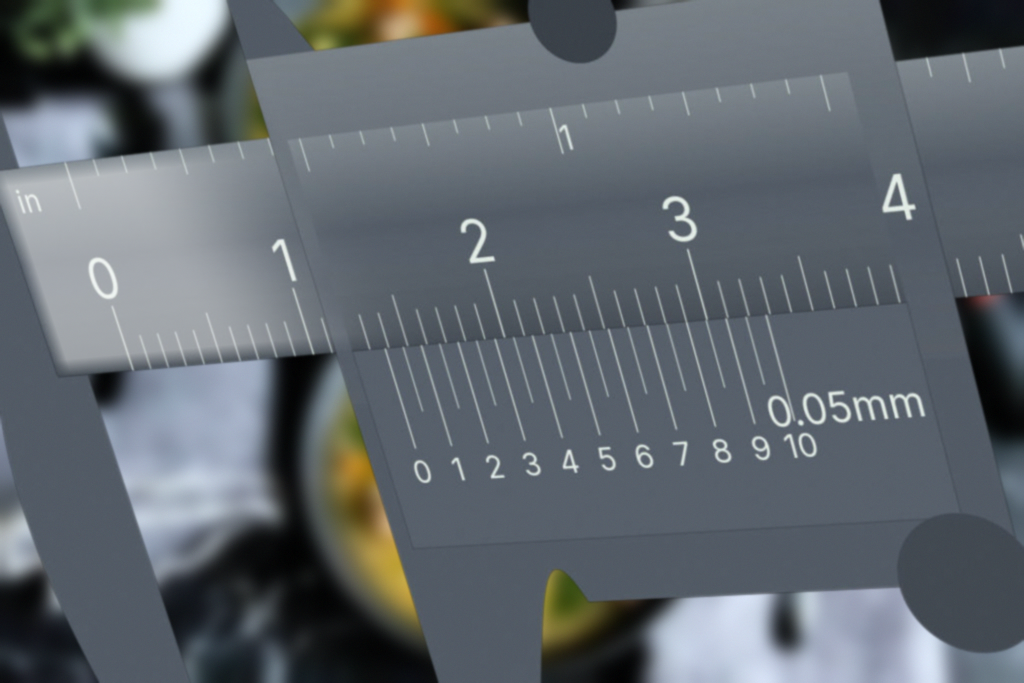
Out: value=13.8 unit=mm
